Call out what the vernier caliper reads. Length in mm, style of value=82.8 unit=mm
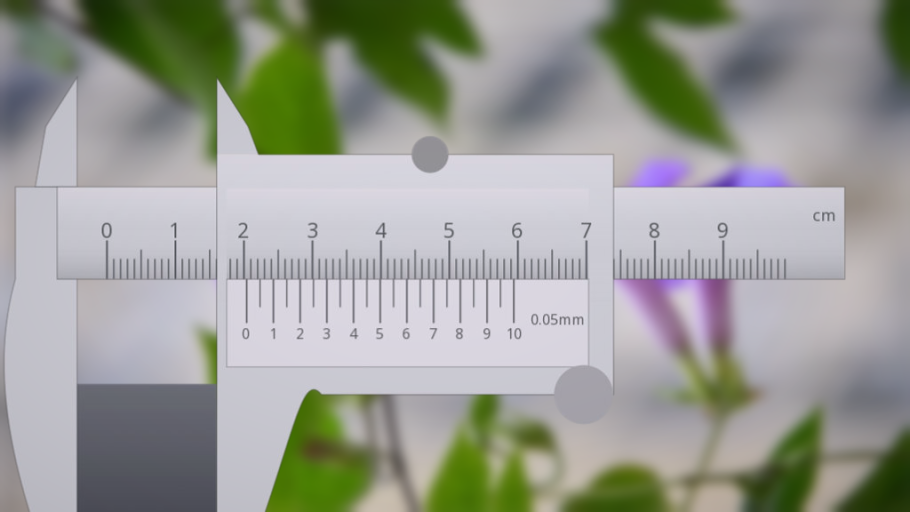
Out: value=20.4 unit=mm
